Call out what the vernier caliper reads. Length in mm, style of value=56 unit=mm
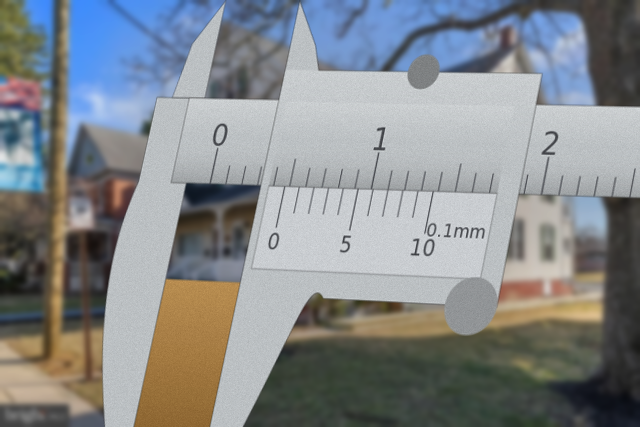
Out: value=4.7 unit=mm
